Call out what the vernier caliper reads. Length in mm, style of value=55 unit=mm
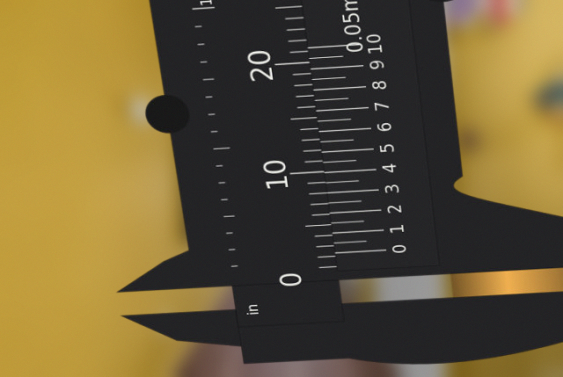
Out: value=2.3 unit=mm
